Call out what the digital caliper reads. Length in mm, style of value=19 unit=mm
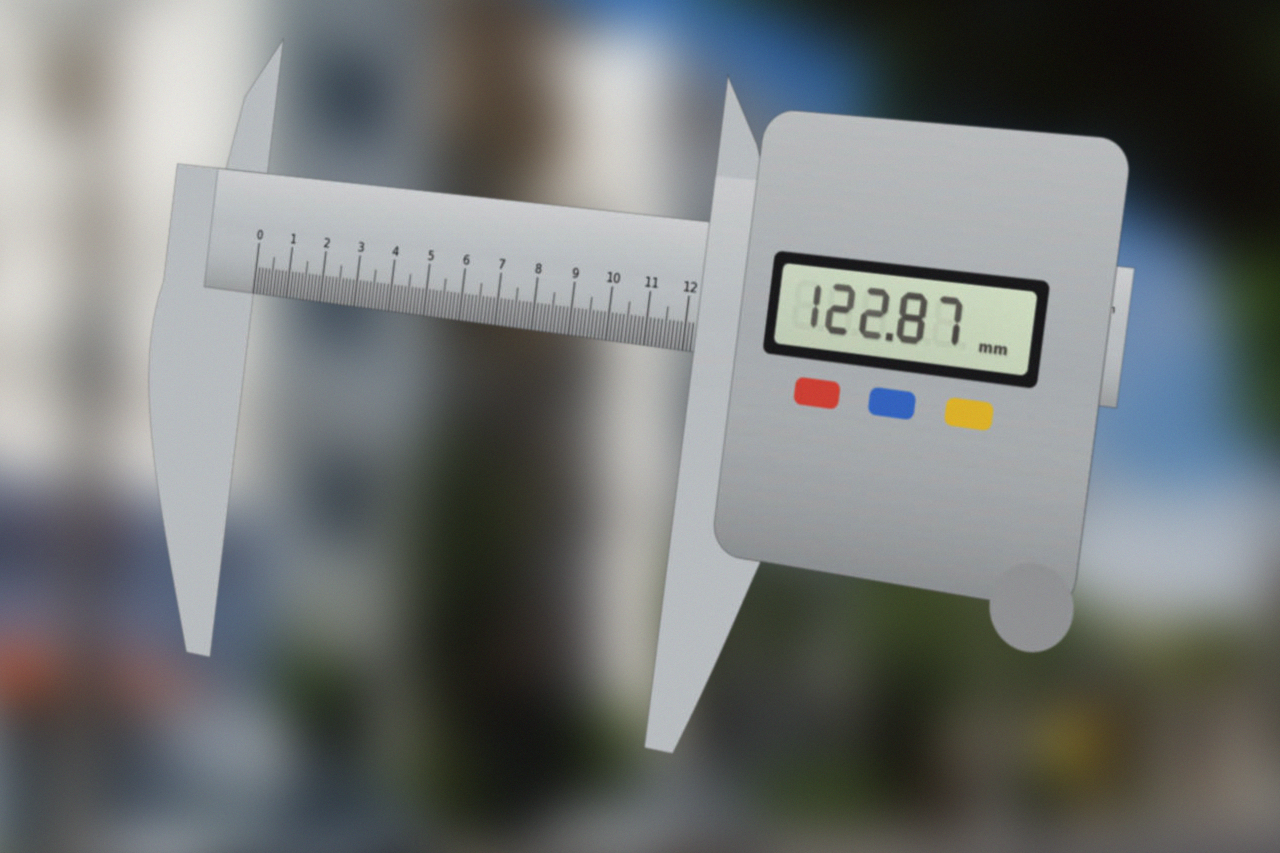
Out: value=122.87 unit=mm
